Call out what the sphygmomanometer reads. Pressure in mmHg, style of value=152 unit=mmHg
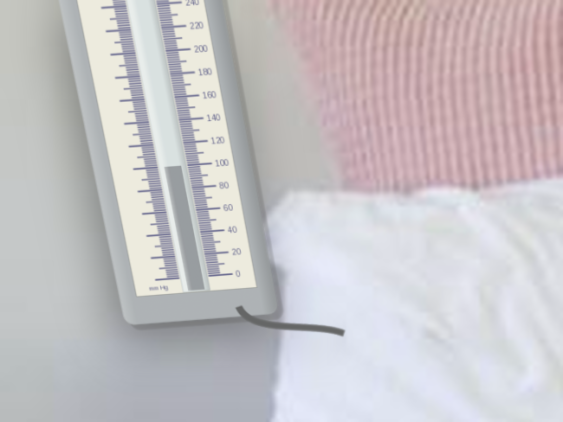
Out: value=100 unit=mmHg
